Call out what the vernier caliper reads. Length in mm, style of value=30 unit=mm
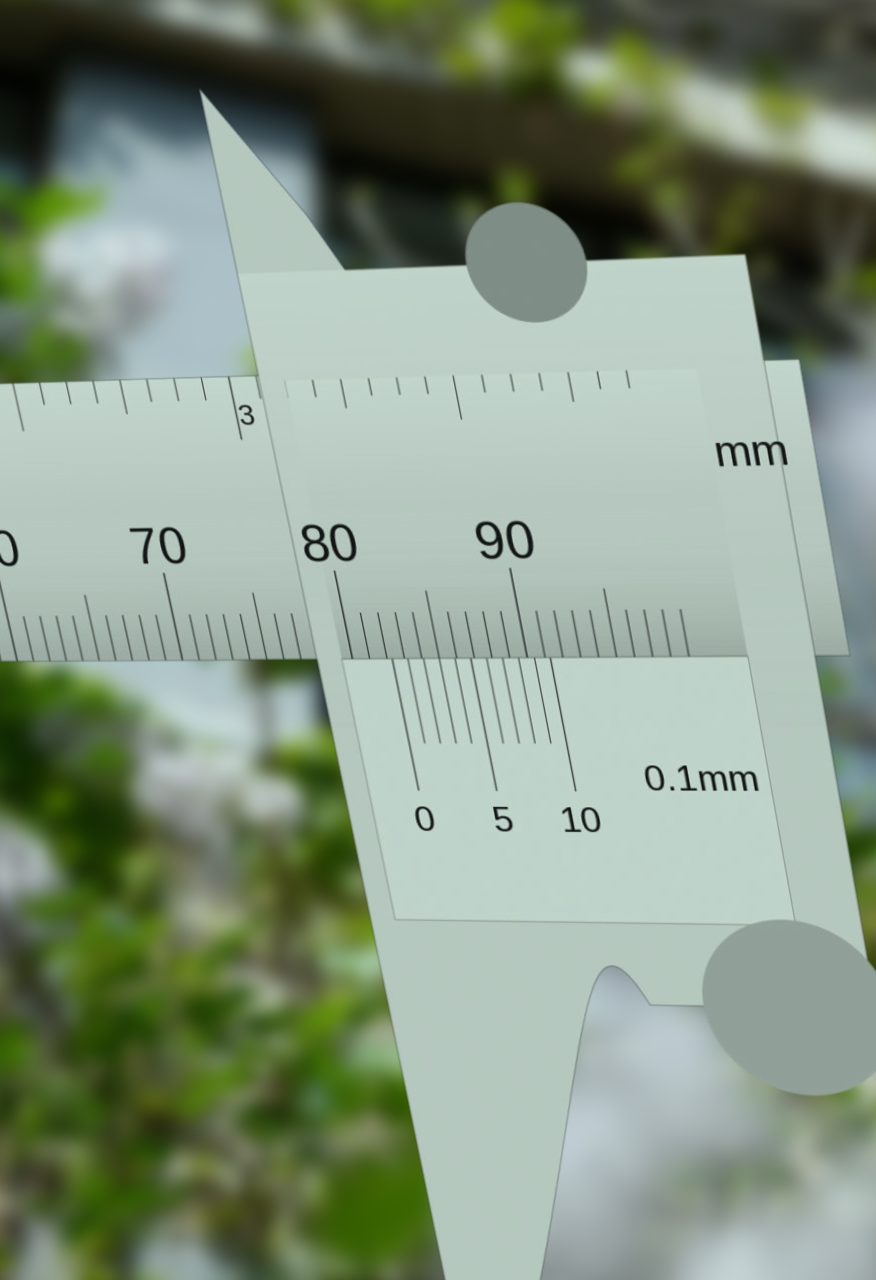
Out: value=82.3 unit=mm
